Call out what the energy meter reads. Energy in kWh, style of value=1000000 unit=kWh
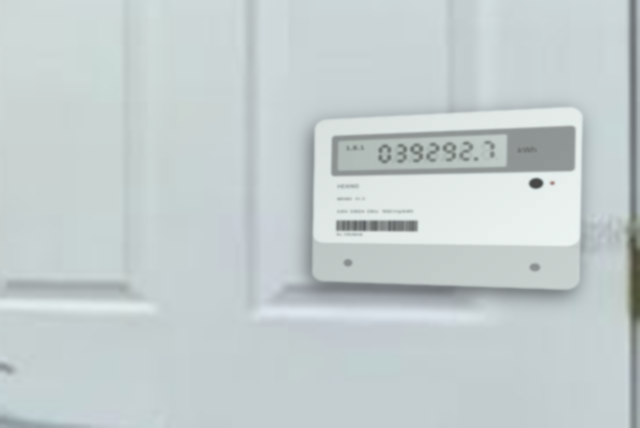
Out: value=39292.7 unit=kWh
